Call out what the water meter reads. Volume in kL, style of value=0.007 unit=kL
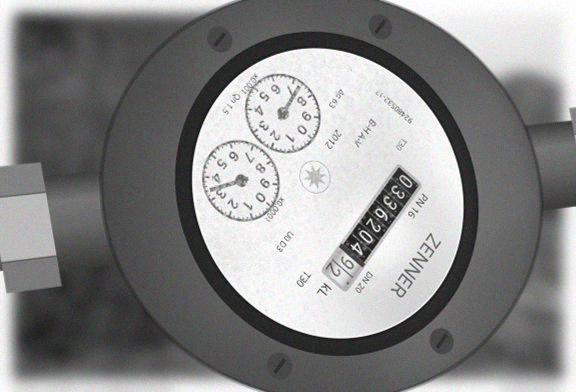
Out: value=336204.9173 unit=kL
